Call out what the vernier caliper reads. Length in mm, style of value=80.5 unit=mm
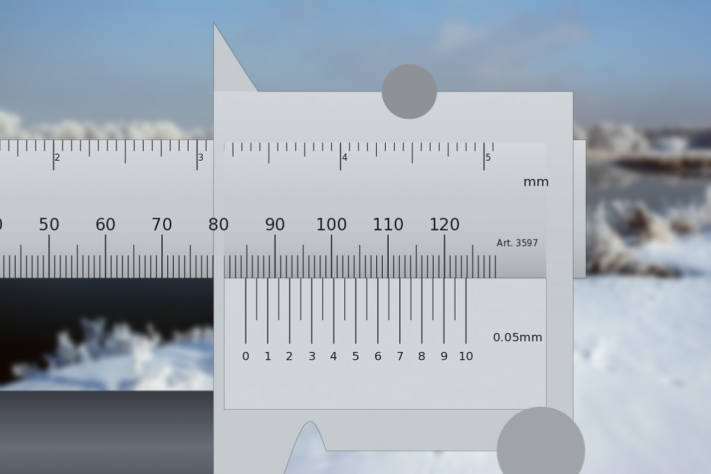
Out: value=84.8 unit=mm
